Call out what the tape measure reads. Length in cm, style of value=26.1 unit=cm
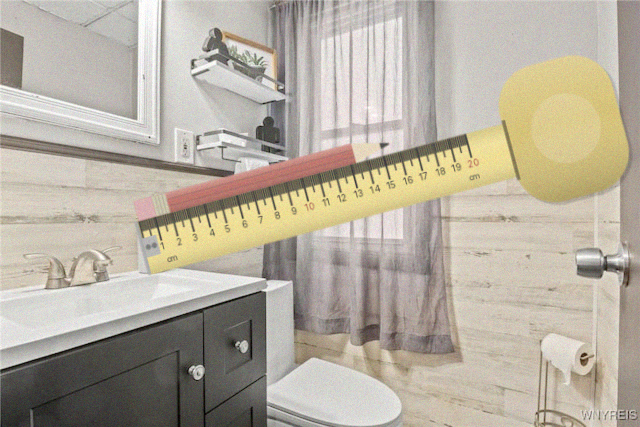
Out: value=15.5 unit=cm
